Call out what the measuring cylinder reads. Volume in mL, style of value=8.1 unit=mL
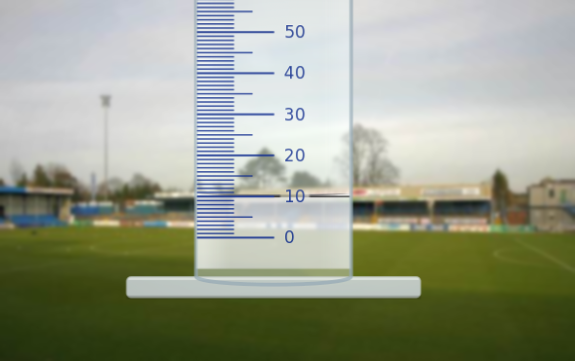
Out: value=10 unit=mL
